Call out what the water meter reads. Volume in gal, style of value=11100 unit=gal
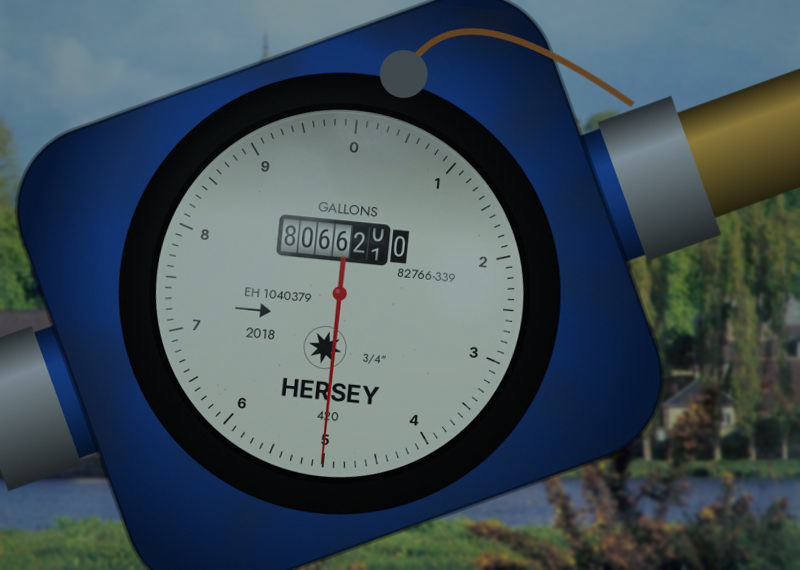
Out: value=8066205.0 unit=gal
